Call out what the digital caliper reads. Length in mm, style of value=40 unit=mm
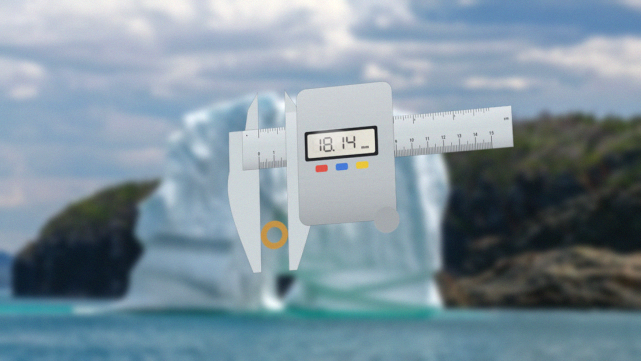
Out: value=18.14 unit=mm
